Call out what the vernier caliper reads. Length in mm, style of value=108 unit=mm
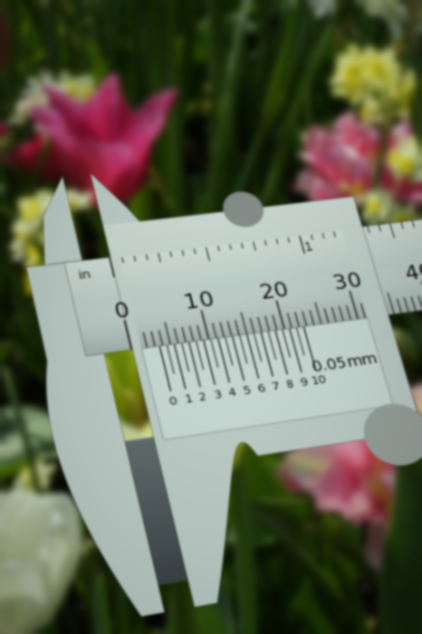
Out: value=3.6 unit=mm
